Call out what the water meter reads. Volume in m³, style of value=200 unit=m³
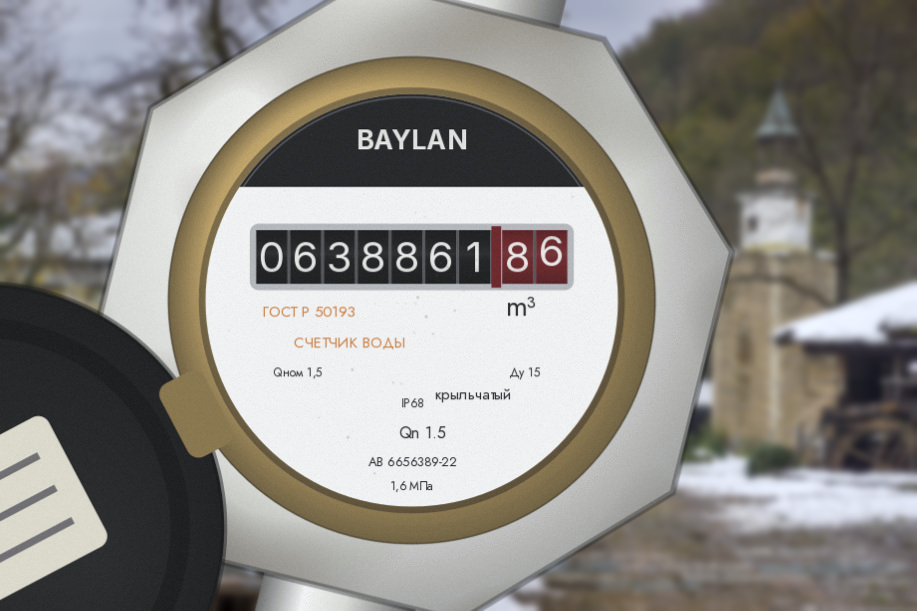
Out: value=638861.86 unit=m³
